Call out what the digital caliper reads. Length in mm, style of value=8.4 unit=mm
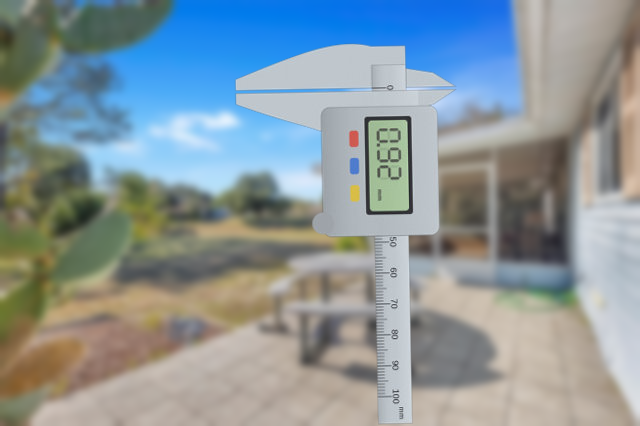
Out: value=0.92 unit=mm
